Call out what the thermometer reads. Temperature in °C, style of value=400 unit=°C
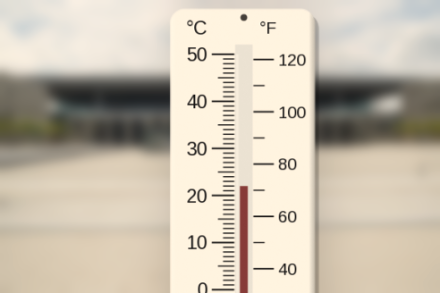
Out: value=22 unit=°C
